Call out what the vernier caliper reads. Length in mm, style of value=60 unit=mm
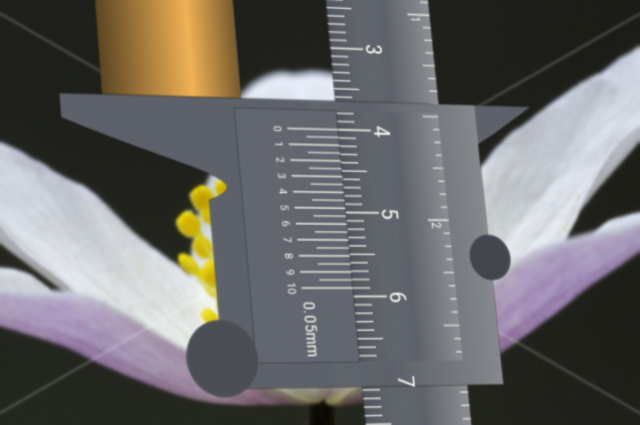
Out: value=40.0 unit=mm
